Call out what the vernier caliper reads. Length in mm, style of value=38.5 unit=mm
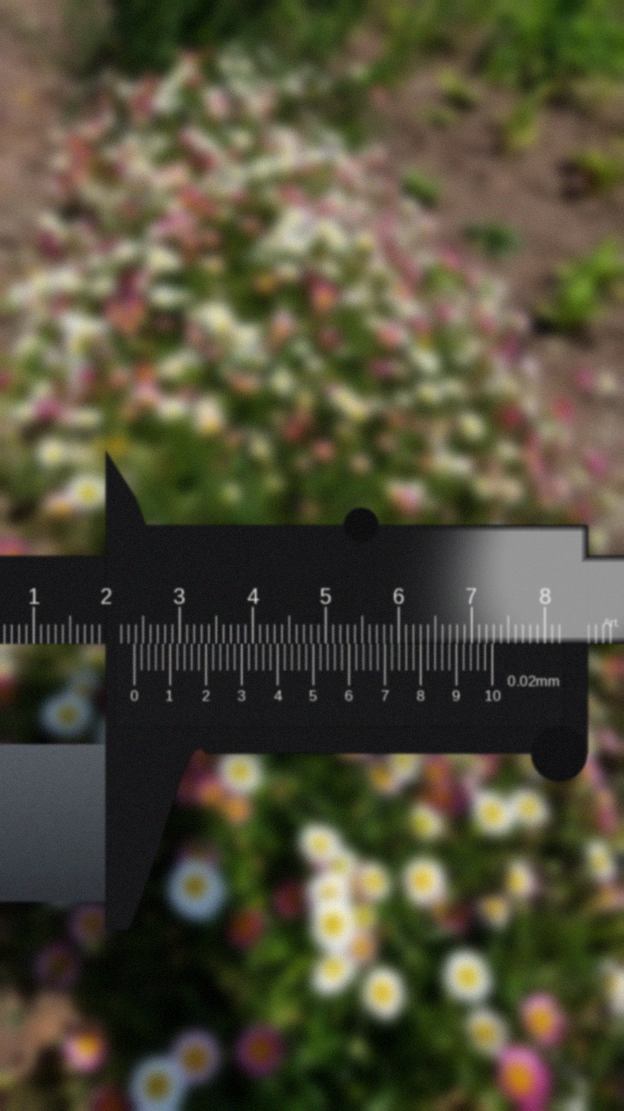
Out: value=23.8 unit=mm
